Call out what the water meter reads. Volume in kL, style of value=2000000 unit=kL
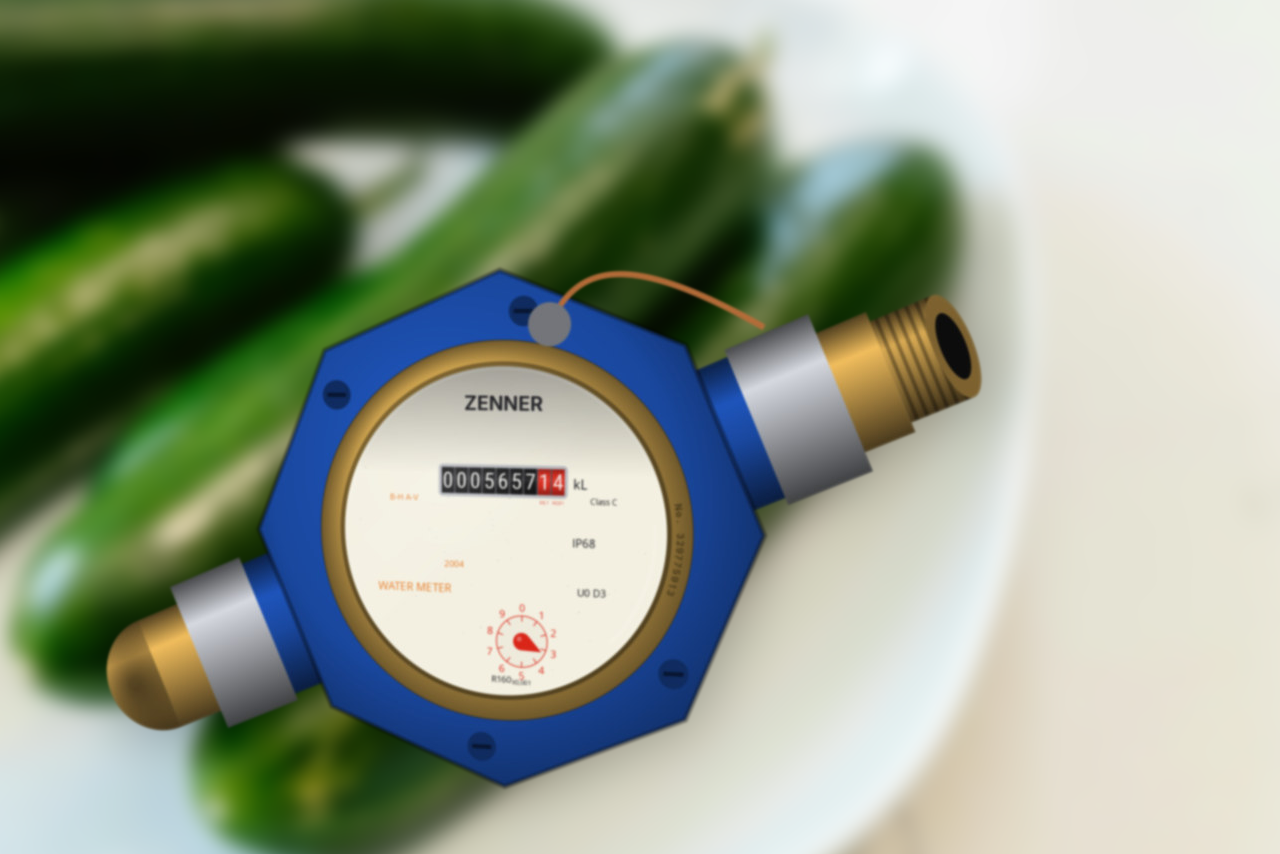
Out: value=5657.143 unit=kL
